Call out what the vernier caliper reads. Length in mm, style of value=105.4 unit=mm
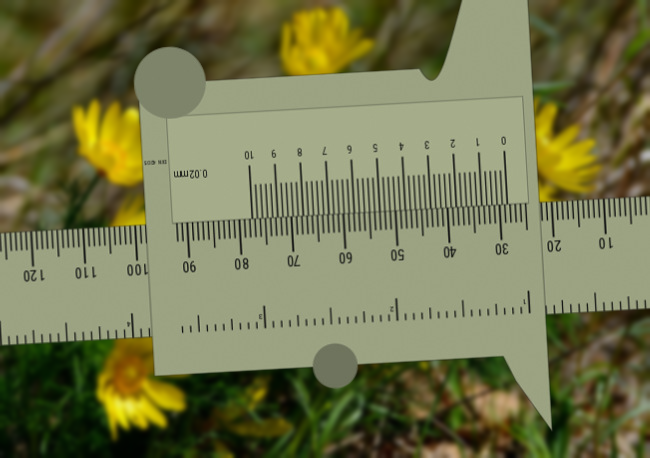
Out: value=28.5 unit=mm
